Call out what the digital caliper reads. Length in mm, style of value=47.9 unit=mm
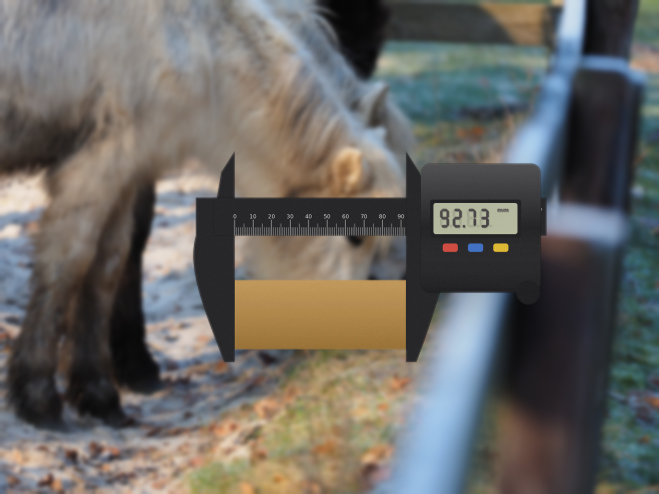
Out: value=92.73 unit=mm
